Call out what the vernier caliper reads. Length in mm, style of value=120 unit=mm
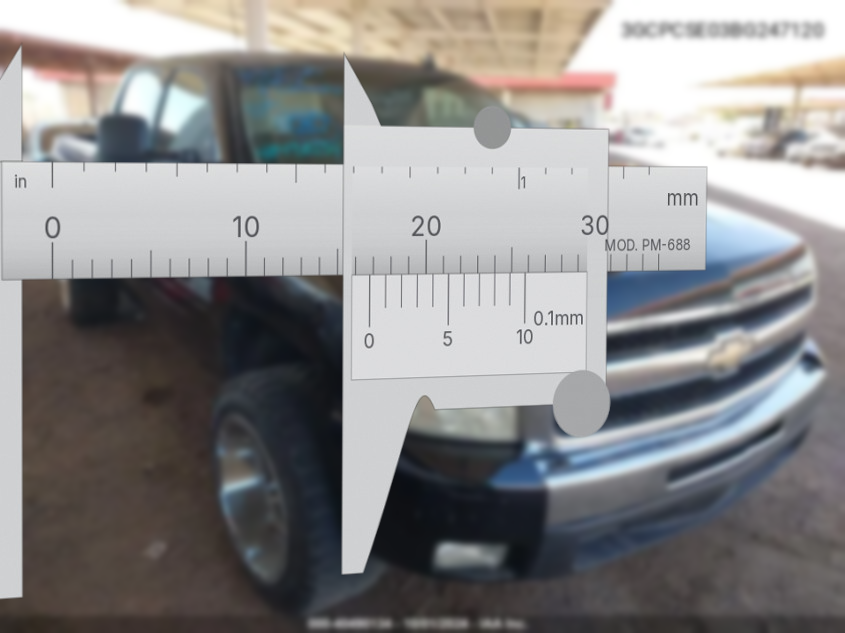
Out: value=16.8 unit=mm
